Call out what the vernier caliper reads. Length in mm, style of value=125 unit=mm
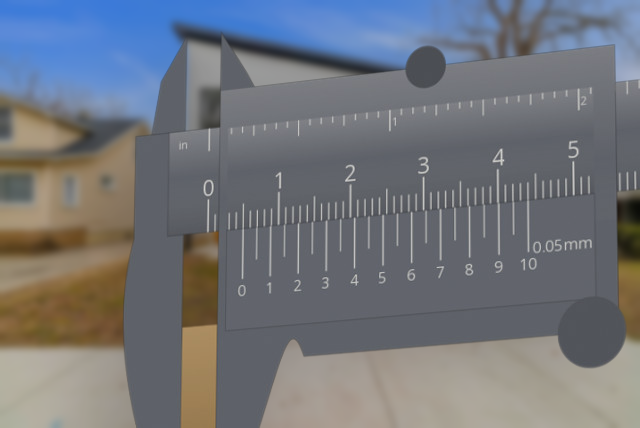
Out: value=5.0 unit=mm
